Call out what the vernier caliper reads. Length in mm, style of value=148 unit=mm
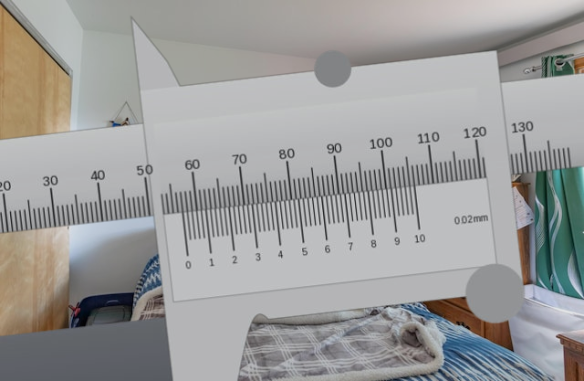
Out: value=57.0 unit=mm
